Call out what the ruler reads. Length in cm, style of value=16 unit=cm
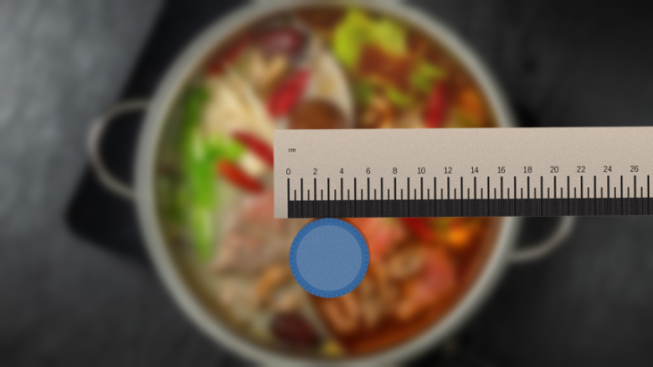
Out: value=6 unit=cm
